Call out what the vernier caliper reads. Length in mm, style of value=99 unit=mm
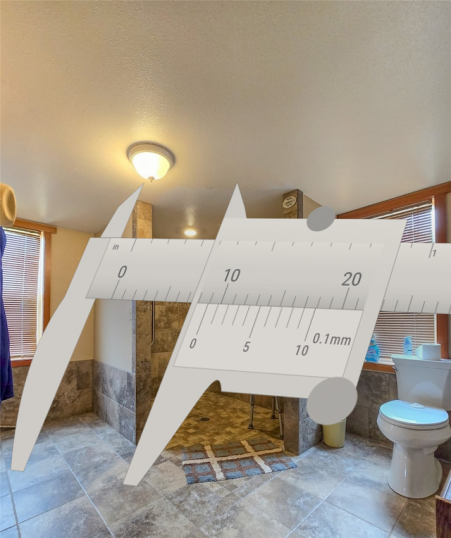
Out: value=8.9 unit=mm
